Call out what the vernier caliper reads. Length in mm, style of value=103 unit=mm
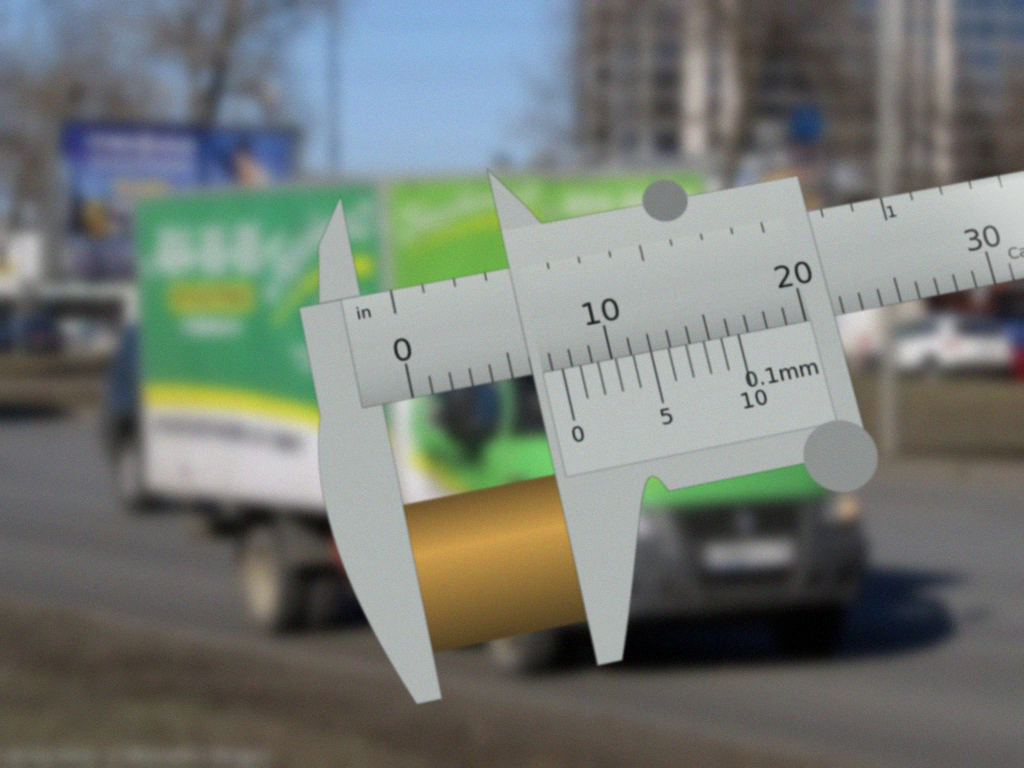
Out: value=7.5 unit=mm
